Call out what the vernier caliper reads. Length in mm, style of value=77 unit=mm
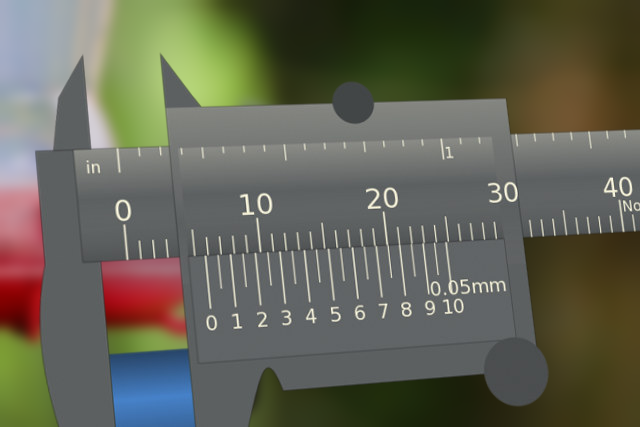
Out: value=5.8 unit=mm
